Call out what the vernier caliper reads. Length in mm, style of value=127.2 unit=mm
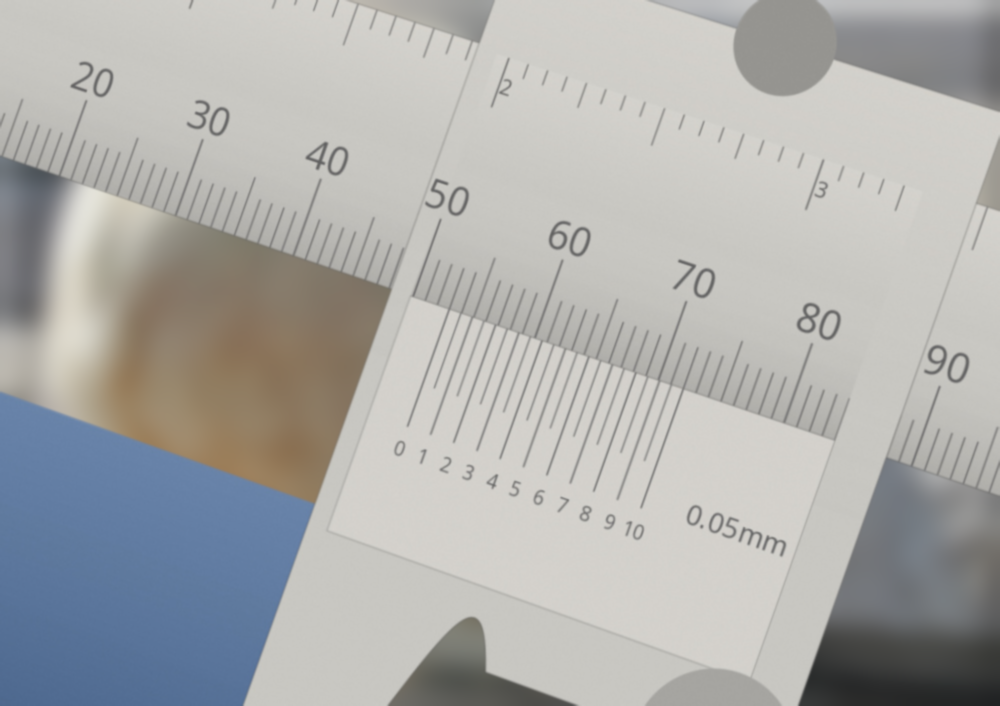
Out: value=53.0 unit=mm
